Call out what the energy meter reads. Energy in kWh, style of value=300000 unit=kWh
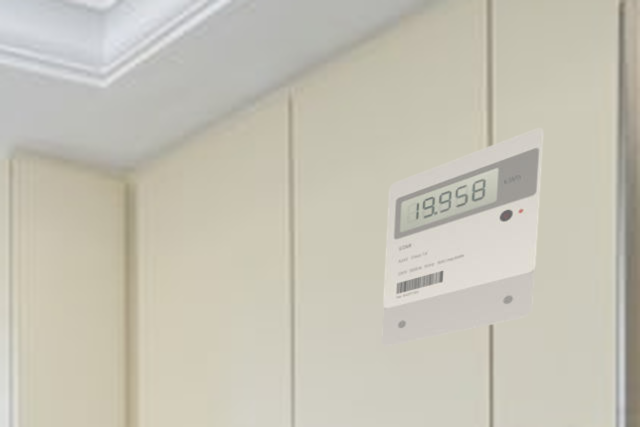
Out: value=19.958 unit=kWh
